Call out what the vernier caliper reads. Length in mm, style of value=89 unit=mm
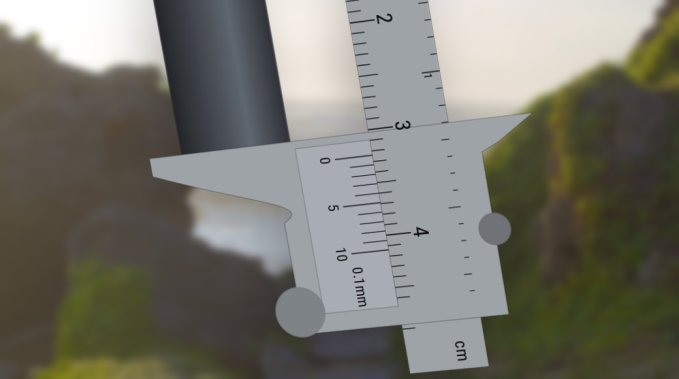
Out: value=32.4 unit=mm
